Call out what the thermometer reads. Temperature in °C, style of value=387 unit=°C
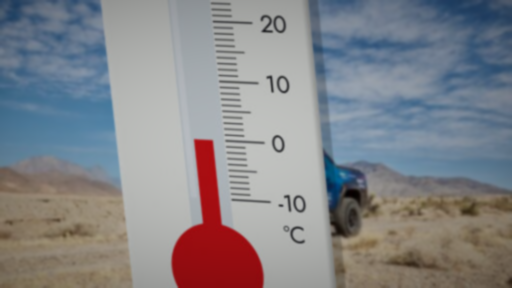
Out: value=0 unit=°C
